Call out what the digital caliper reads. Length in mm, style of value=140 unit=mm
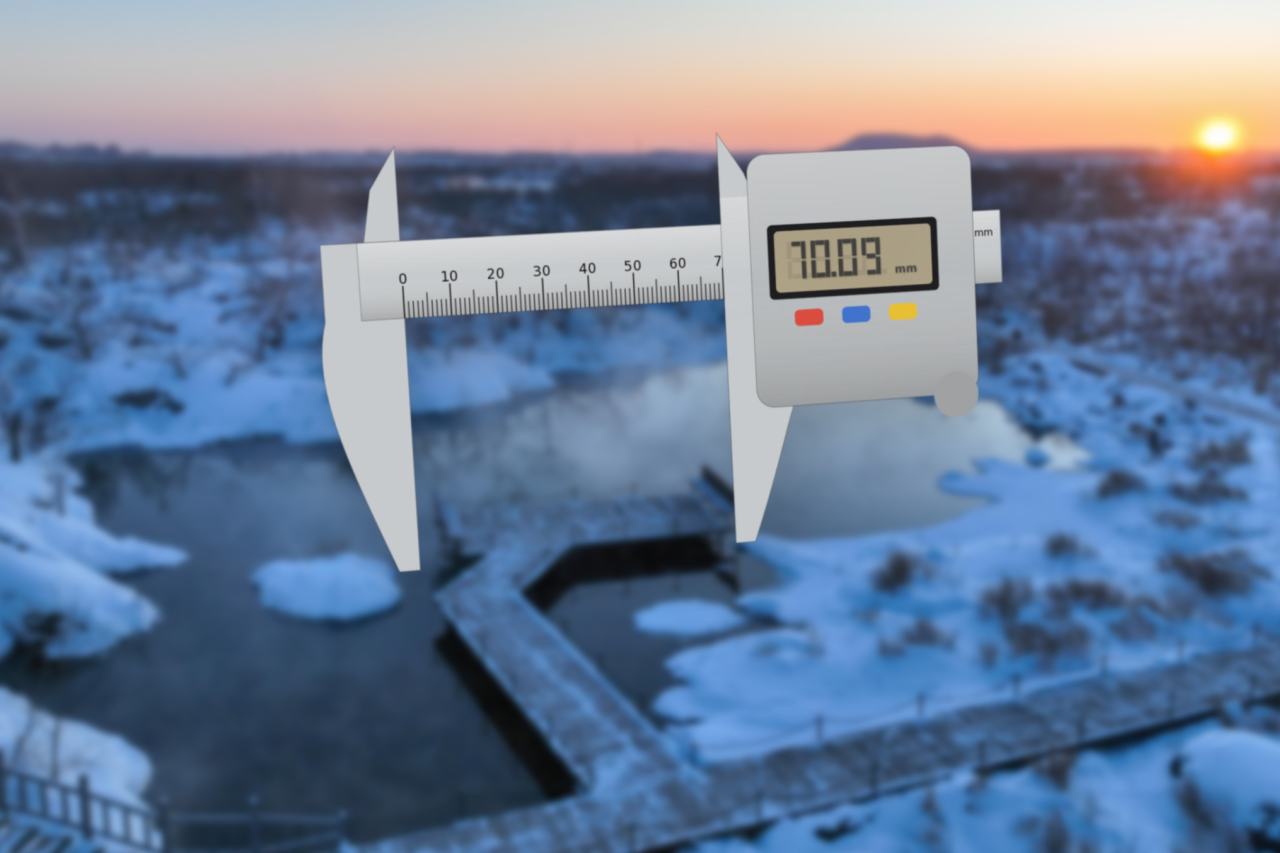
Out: value=70.09 unit=mm
